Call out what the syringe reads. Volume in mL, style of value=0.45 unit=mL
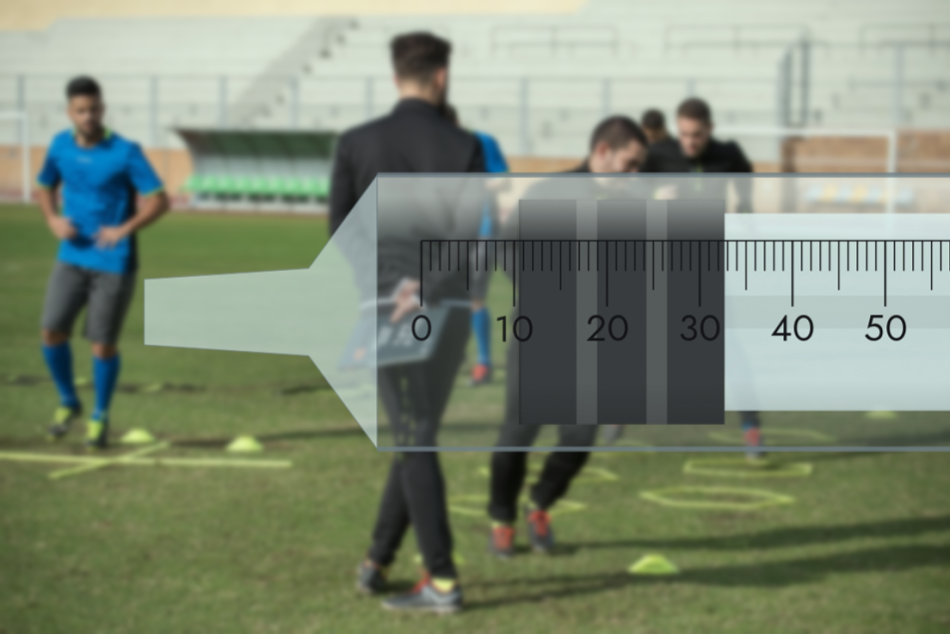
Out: value=10.5 unit=mL
